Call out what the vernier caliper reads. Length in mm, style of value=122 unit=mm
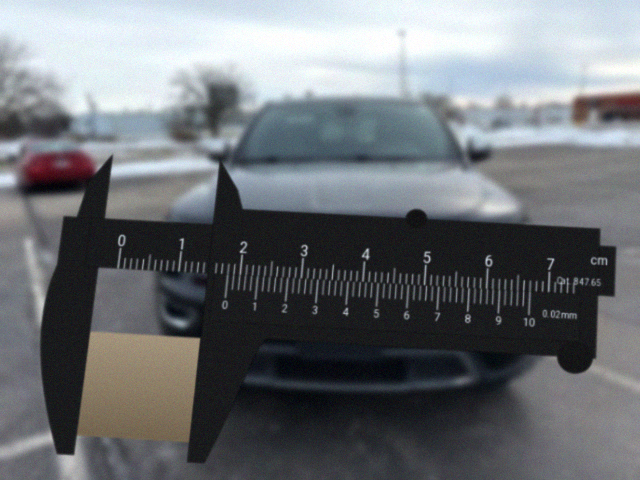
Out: value=18.0 unit=mm
